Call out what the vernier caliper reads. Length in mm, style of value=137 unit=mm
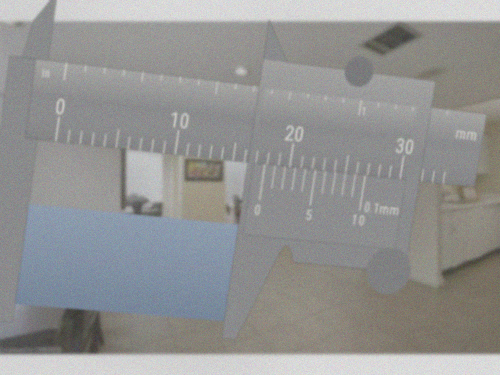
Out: value=17.8 unit=mm
